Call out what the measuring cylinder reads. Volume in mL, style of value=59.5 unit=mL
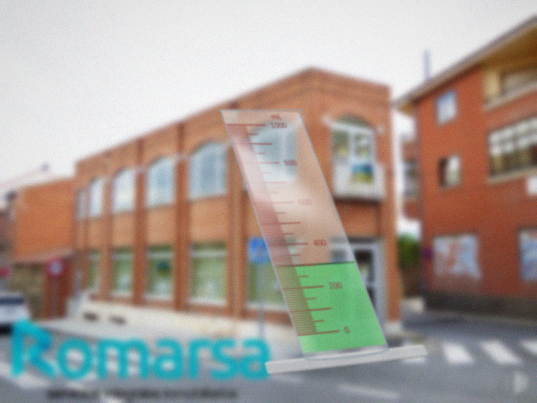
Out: value=300 unit=mL
